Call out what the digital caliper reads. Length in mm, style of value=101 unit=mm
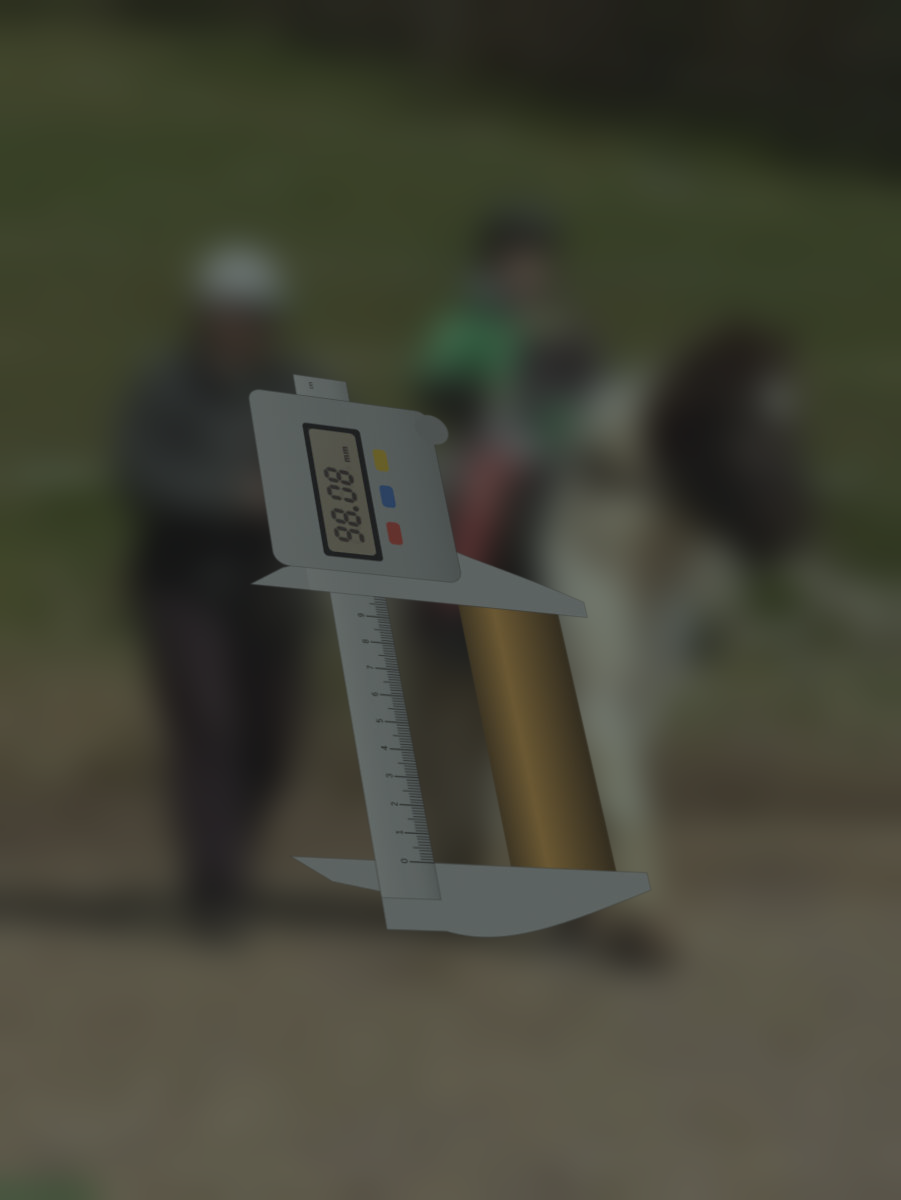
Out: value=98.08 unit=mm
